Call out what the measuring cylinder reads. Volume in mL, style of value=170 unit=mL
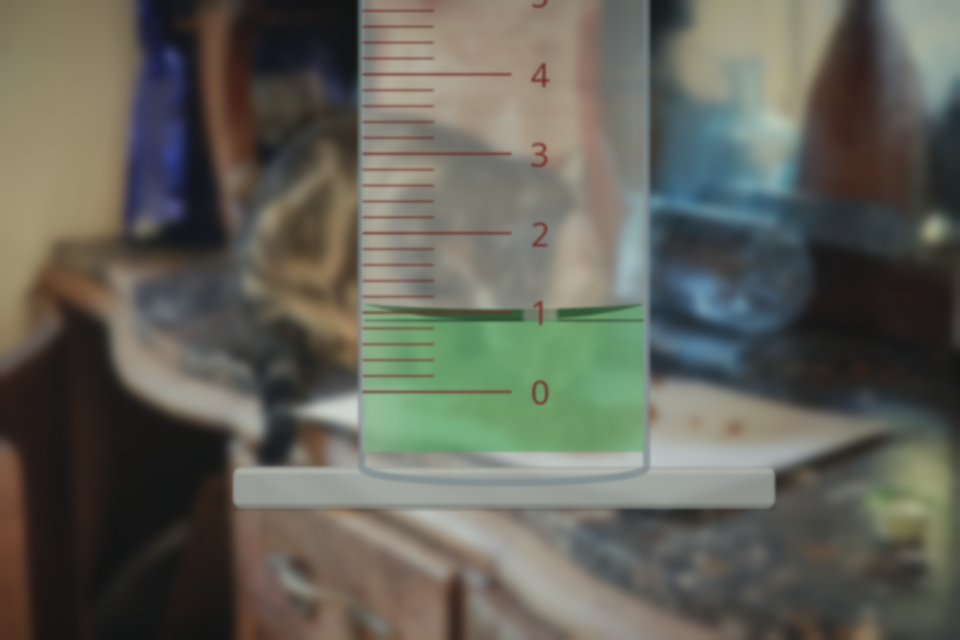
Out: value=0.9 unit=mL
